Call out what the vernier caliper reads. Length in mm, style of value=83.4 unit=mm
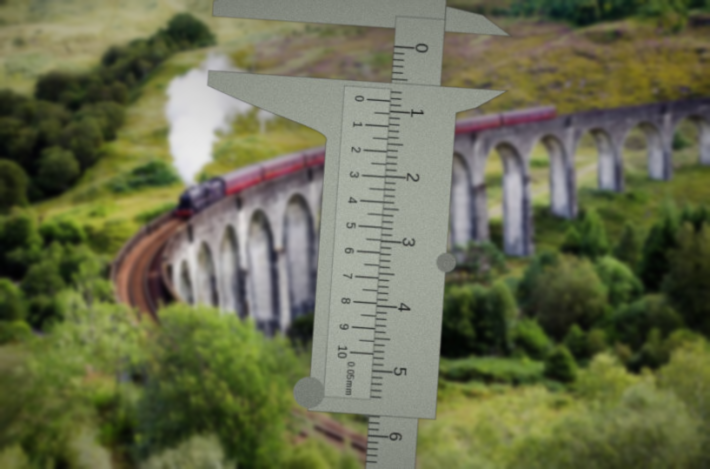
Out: value=8.4 unit=mm
